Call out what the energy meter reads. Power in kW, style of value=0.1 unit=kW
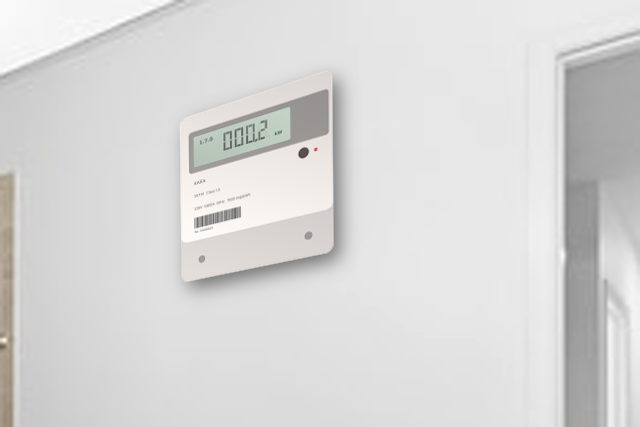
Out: value=0.2 unit=kW
